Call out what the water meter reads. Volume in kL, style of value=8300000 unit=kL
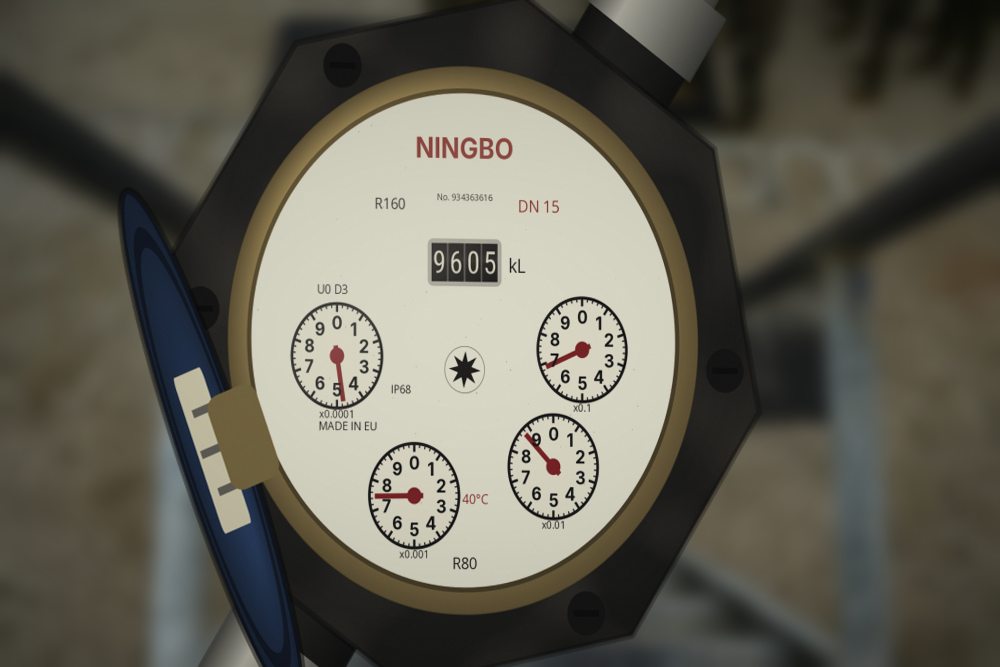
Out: value=9605.6874 unit=kL
